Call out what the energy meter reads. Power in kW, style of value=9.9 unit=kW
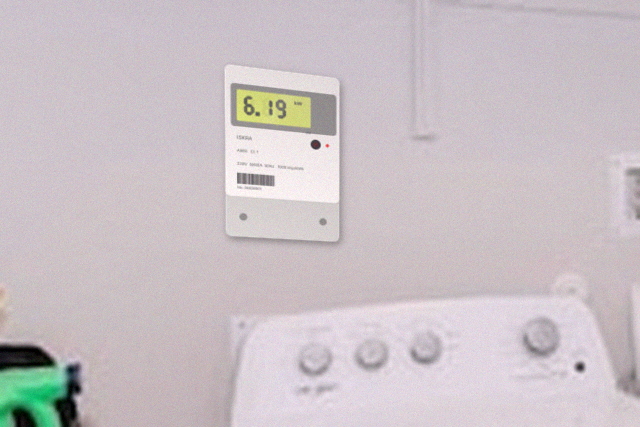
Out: value=6.19 unit=kW
